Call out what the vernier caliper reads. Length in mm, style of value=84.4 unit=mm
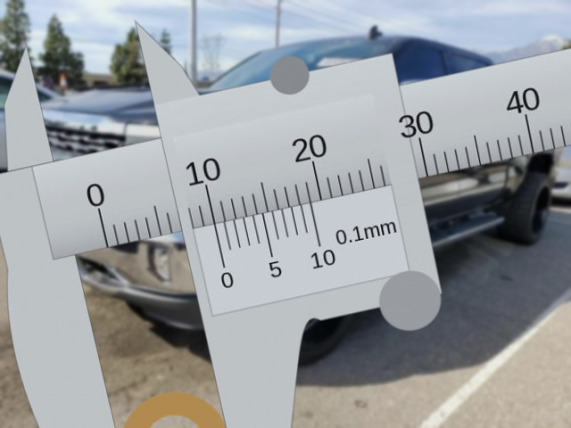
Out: value=10.0 unit=mm
